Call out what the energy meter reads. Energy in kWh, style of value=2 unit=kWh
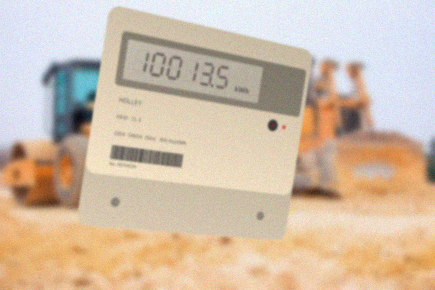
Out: value=10013.5 unit=kWh
